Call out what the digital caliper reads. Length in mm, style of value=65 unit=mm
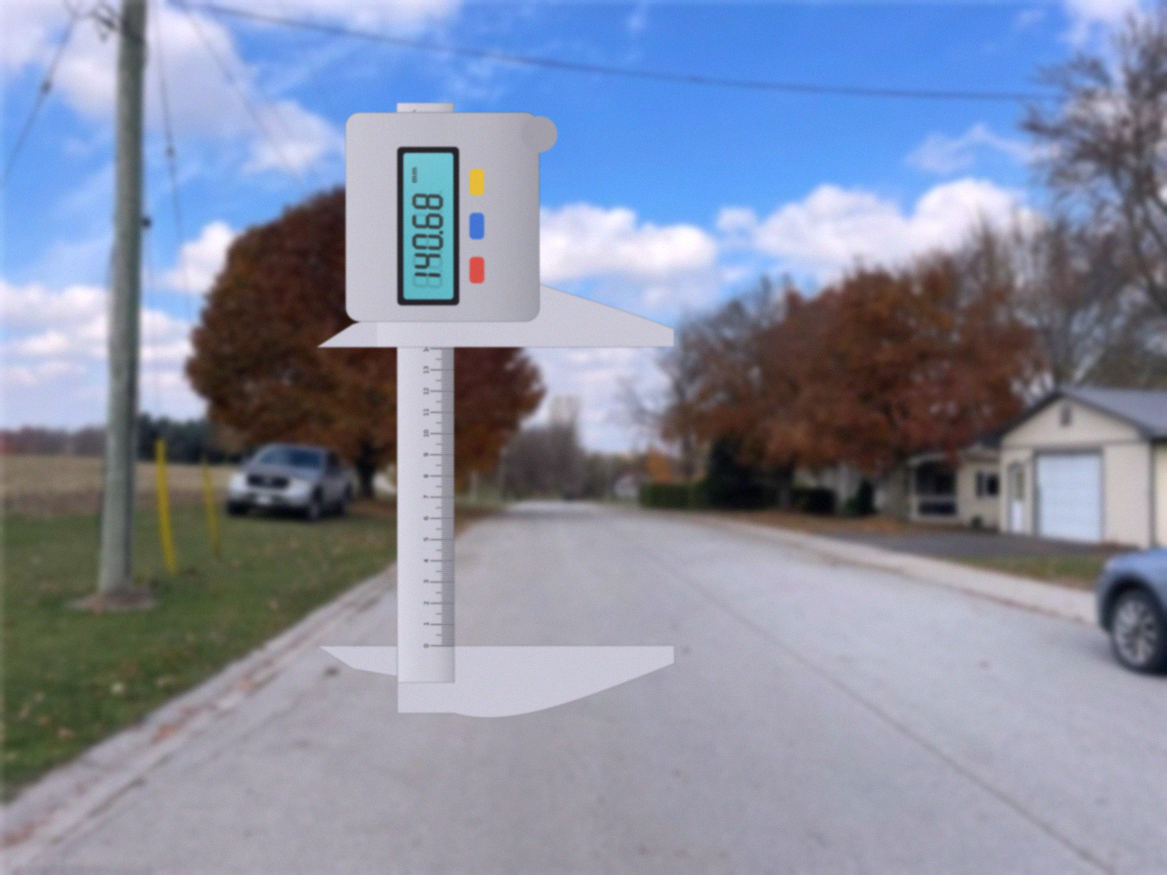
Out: value=140.68 unit=mm
